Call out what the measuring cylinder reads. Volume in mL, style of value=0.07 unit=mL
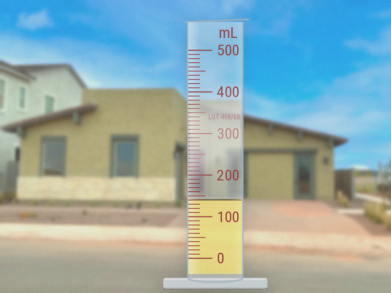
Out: value=140 unit=mL
